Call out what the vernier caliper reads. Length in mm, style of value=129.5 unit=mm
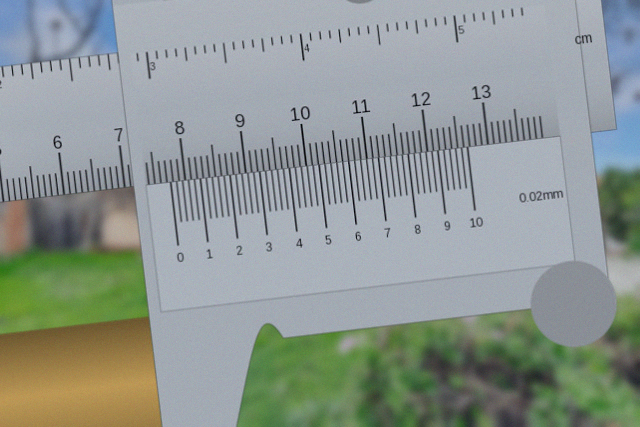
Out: value=77.6 unit=mm
